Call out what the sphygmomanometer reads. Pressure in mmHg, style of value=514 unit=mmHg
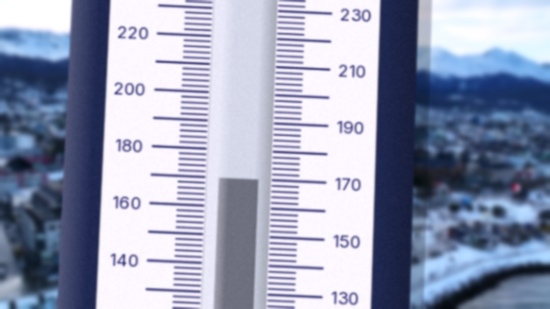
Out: value=170 unit=mmHg
